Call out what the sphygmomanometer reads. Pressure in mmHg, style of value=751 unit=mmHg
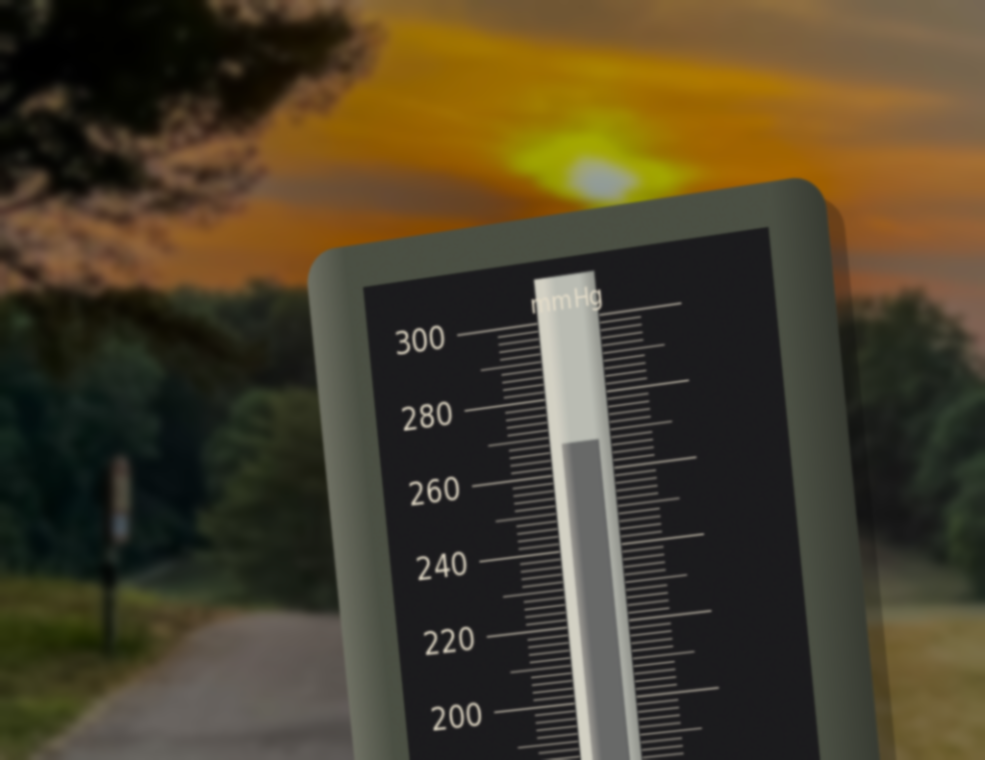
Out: value=268 unit=mmHg
